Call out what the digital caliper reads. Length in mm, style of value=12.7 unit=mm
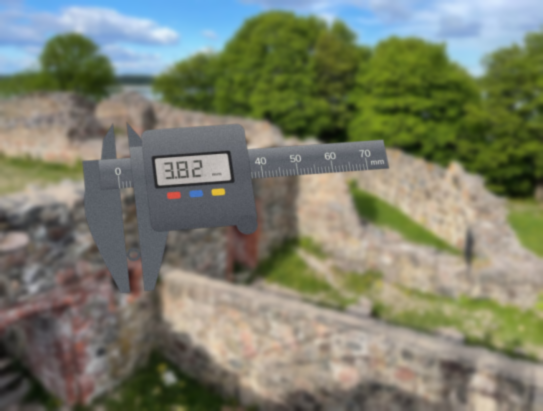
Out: value=3.82 unit=mm
